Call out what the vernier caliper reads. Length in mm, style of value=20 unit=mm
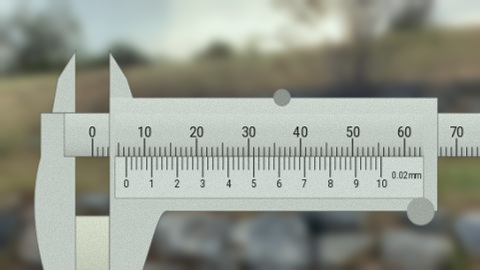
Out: value=6.5 unit=mm
